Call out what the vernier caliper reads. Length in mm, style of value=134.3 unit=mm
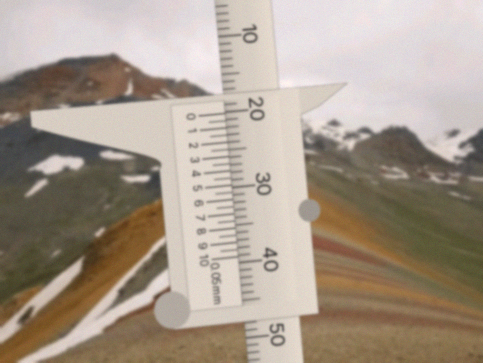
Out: value=20.2 unit=mm
